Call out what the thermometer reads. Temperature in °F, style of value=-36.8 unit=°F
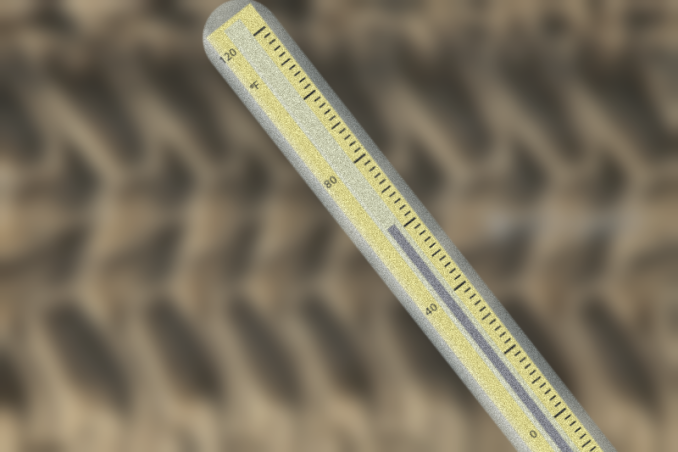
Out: value=62 unit=°F
